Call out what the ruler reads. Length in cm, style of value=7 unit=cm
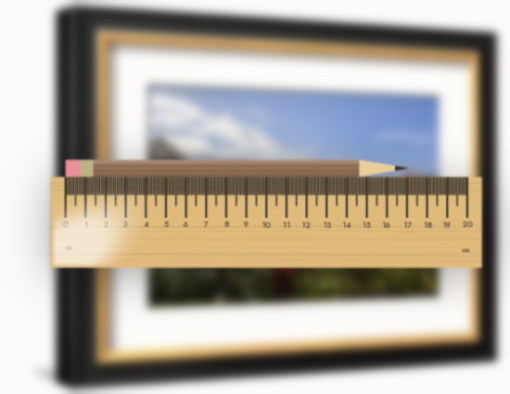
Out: value=17 unit=cm
